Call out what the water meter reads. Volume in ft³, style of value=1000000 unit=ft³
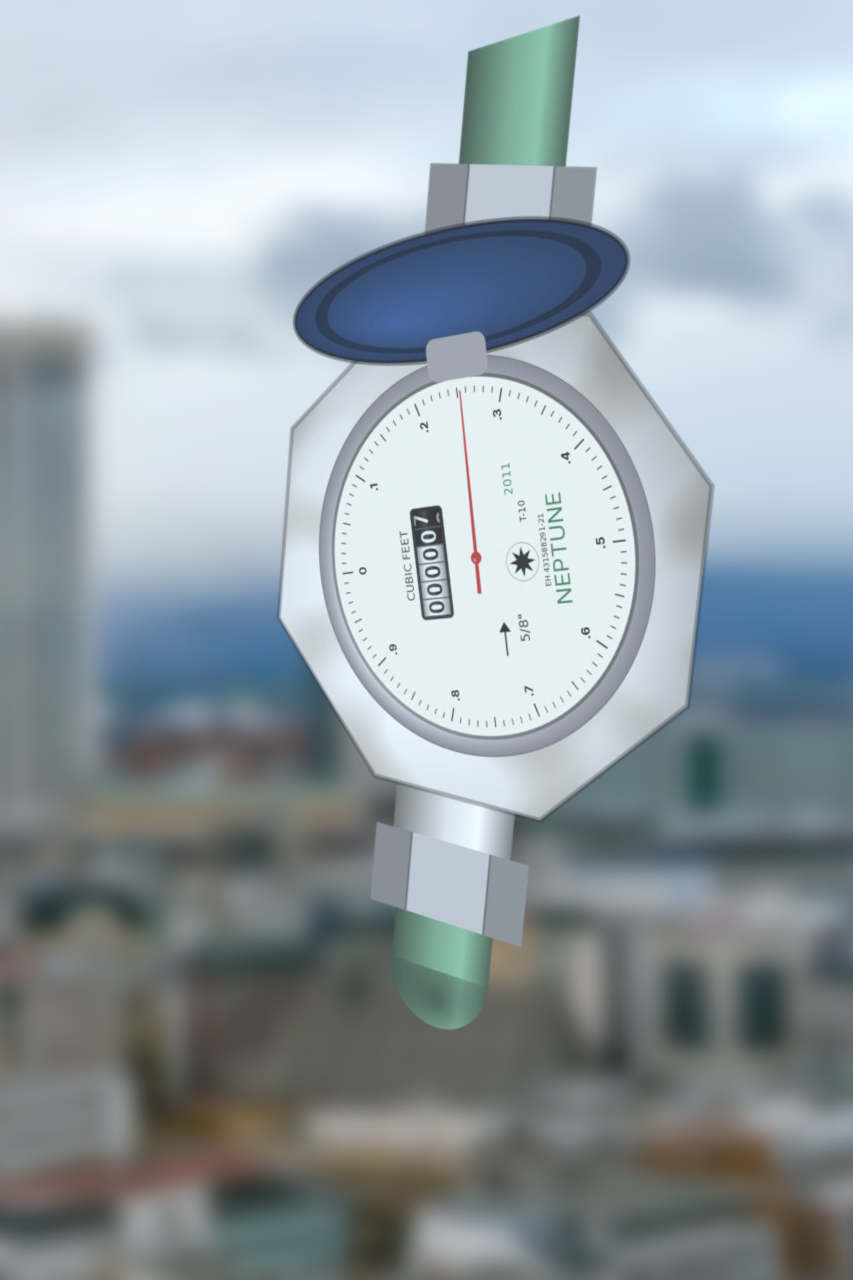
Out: value=7.25 unit=ft³
